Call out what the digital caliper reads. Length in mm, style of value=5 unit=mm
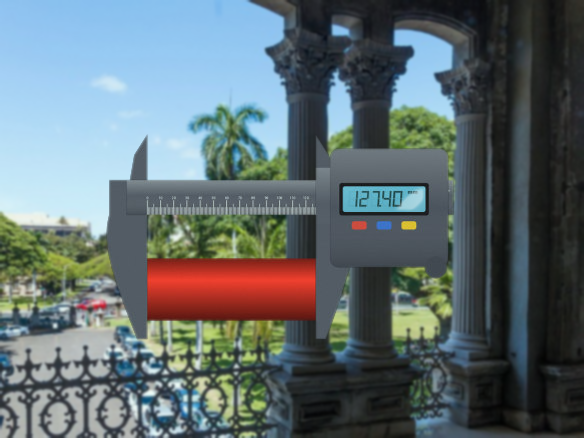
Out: value=127.40 unit=mm
